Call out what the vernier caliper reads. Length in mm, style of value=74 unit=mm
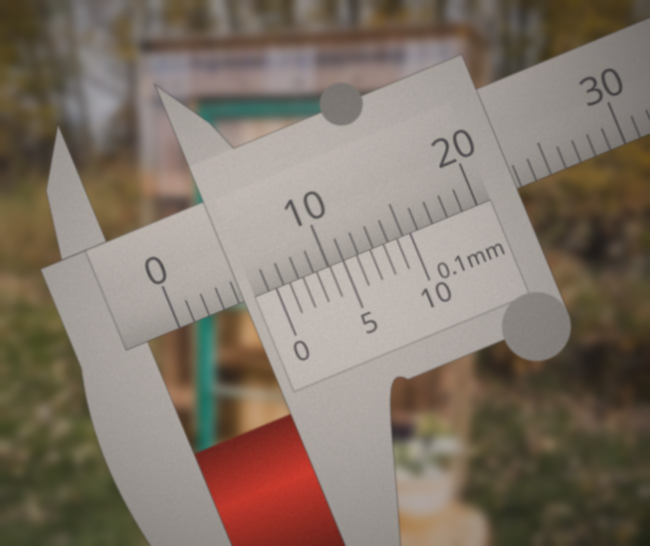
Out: value=6.5 unit=mm
